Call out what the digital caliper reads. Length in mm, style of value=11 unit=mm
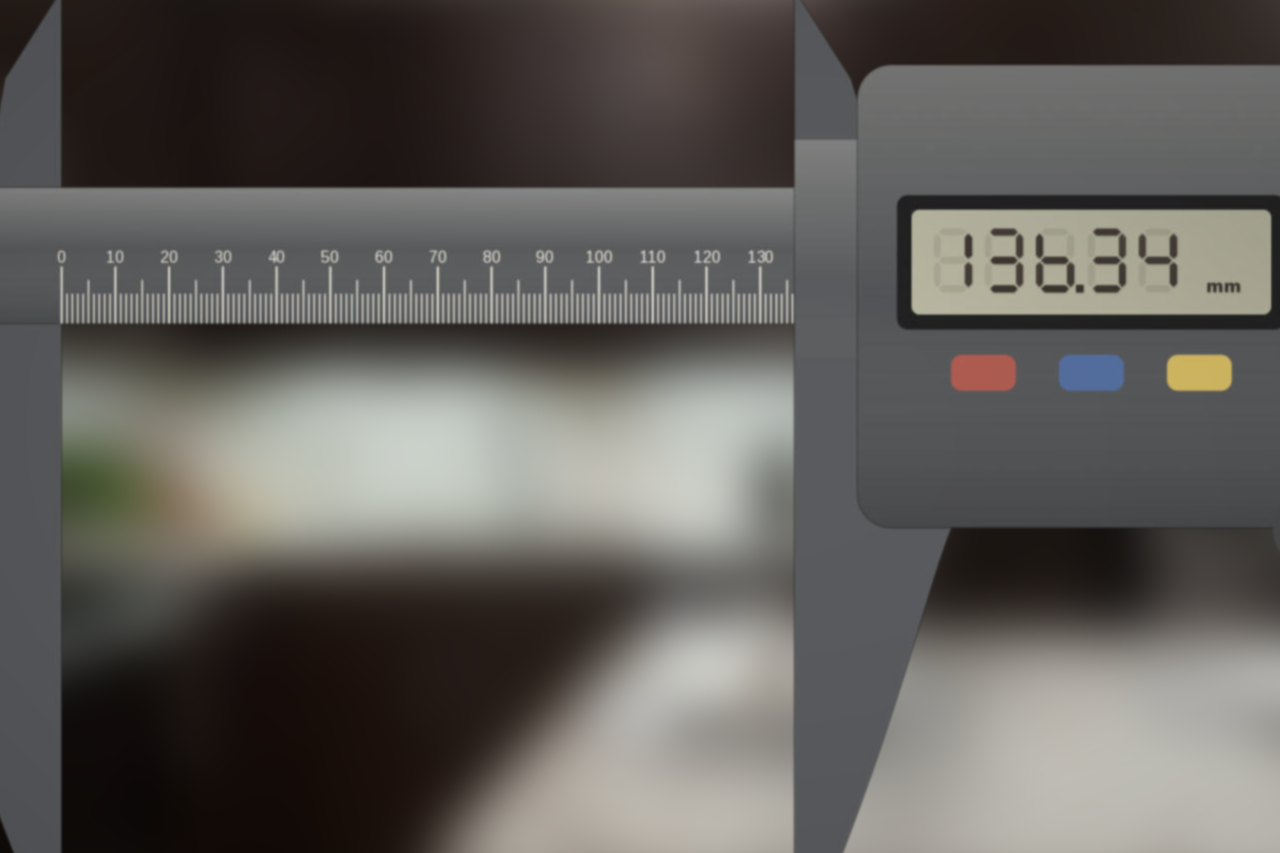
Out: value=136.34 unit=mm
